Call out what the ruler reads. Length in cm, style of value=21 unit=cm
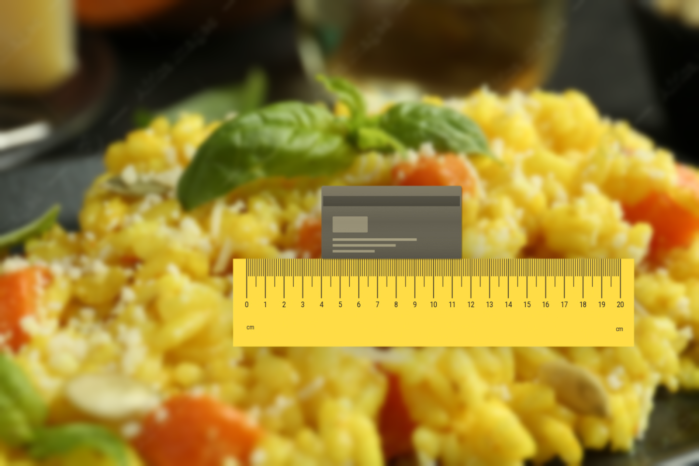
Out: value=7.5 unit=cm
